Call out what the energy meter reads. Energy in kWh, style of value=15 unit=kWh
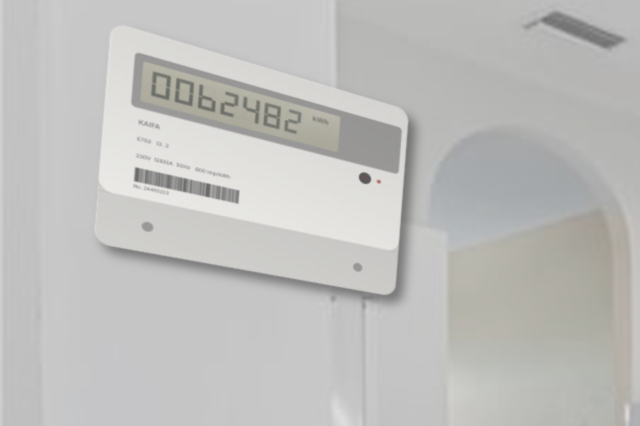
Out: value=62482 unit=kWh
